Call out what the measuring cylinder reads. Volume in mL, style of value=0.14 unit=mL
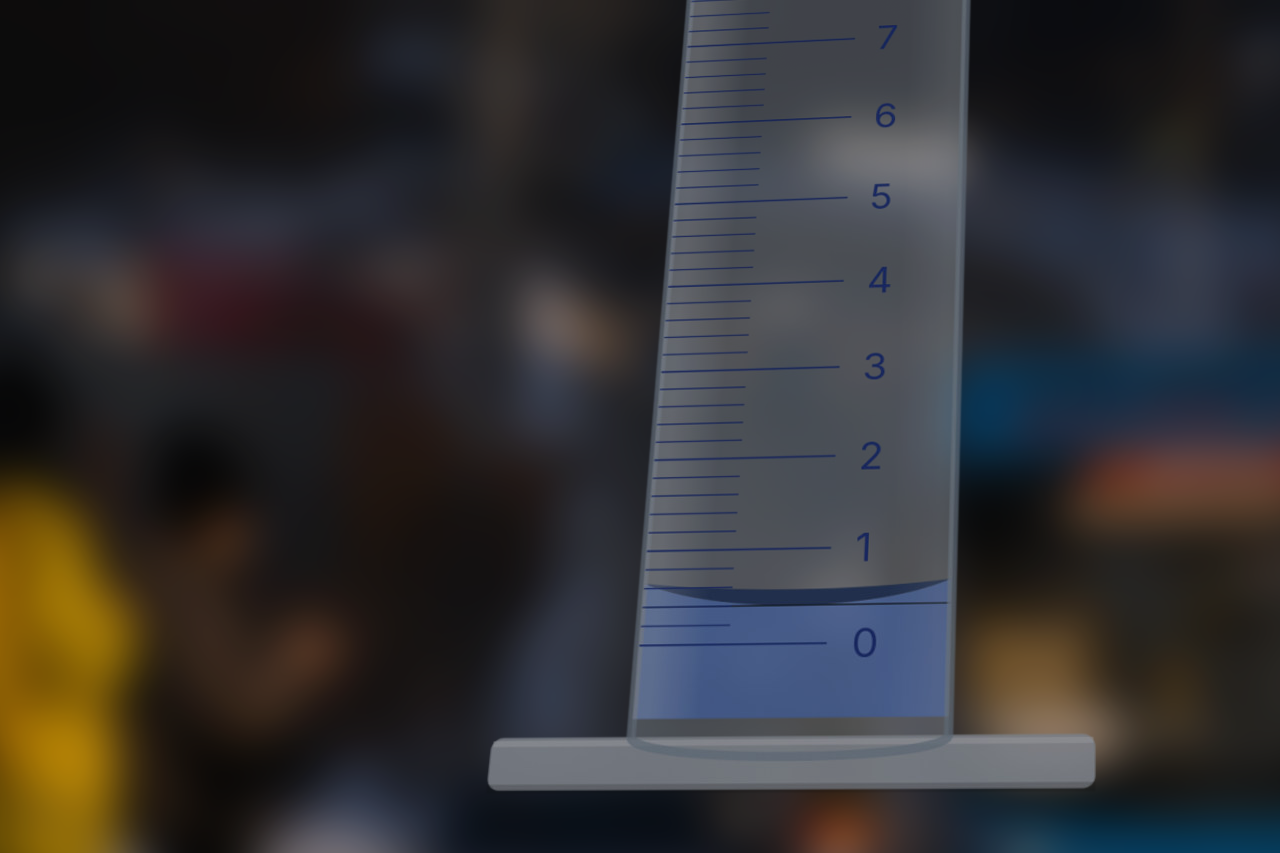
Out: value=0.4 unit=mL
